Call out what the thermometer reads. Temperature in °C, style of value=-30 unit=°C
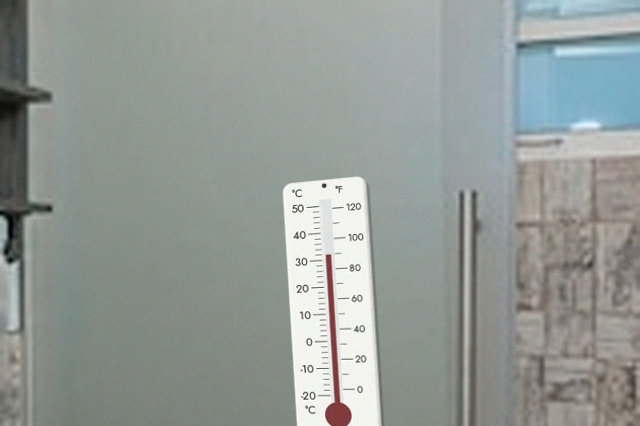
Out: value=32 unit=°C
